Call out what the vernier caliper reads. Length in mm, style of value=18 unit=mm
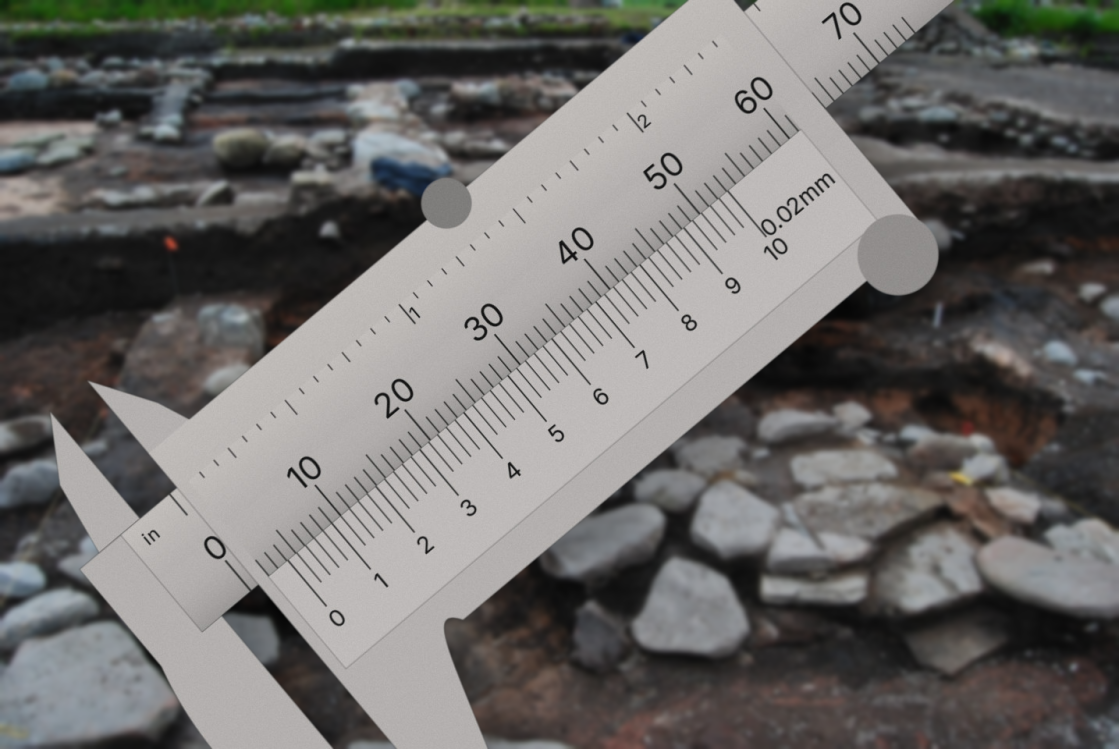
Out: value=4.1 unit=mm
